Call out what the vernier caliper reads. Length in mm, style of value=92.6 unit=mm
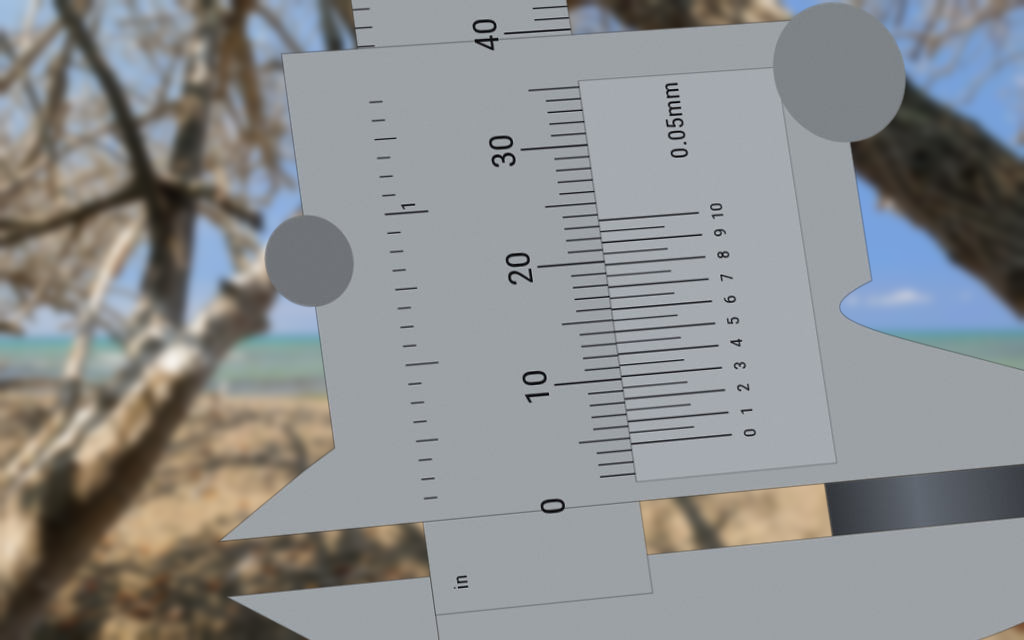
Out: value=4.5 unit=mm
